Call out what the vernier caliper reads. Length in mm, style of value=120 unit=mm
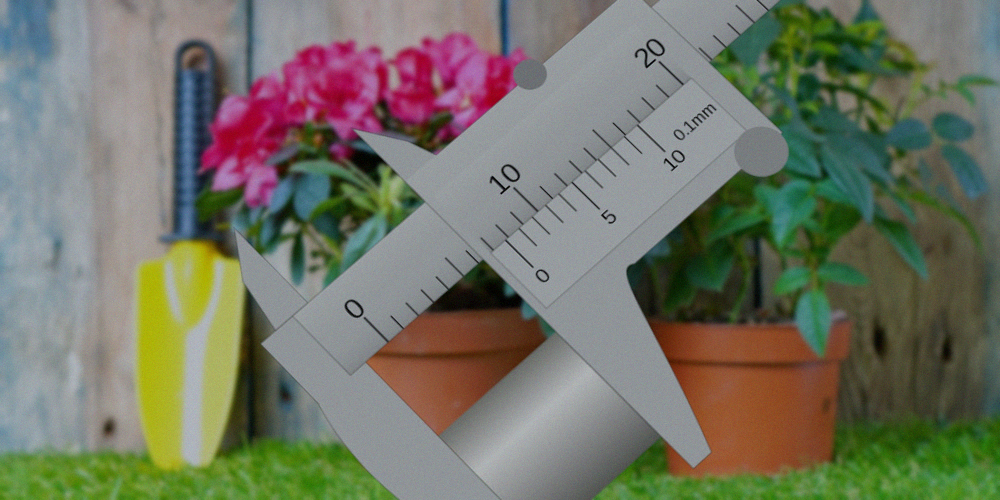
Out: value=7.8 unit=mm
